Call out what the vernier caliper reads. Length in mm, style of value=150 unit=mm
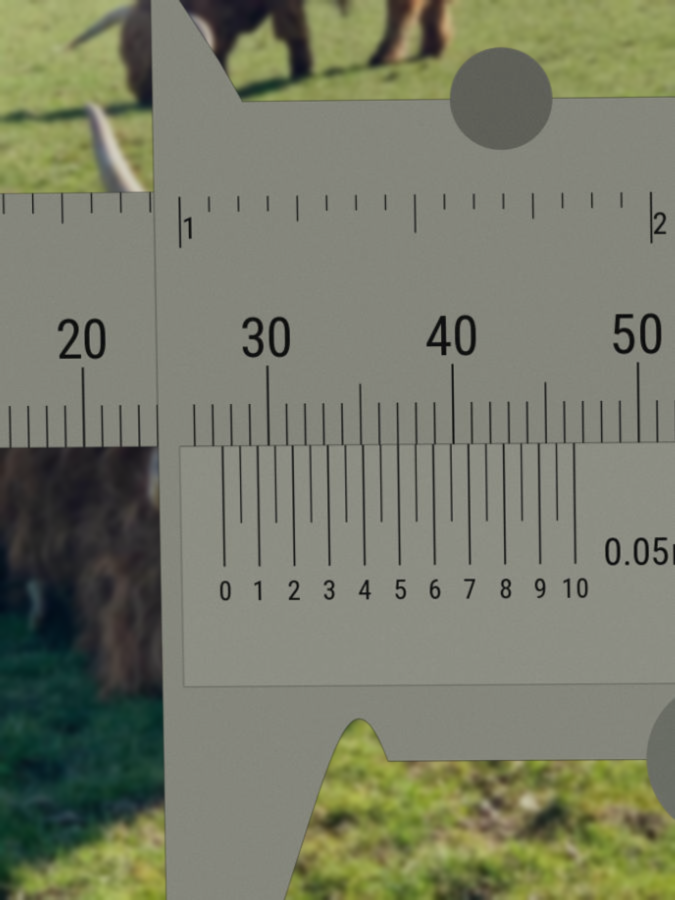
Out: value=27.5 unit=mm
